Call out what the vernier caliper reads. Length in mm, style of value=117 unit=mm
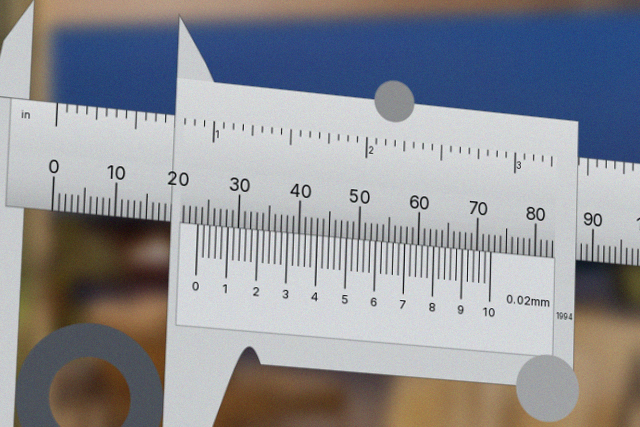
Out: value=23.4 unit=mm
